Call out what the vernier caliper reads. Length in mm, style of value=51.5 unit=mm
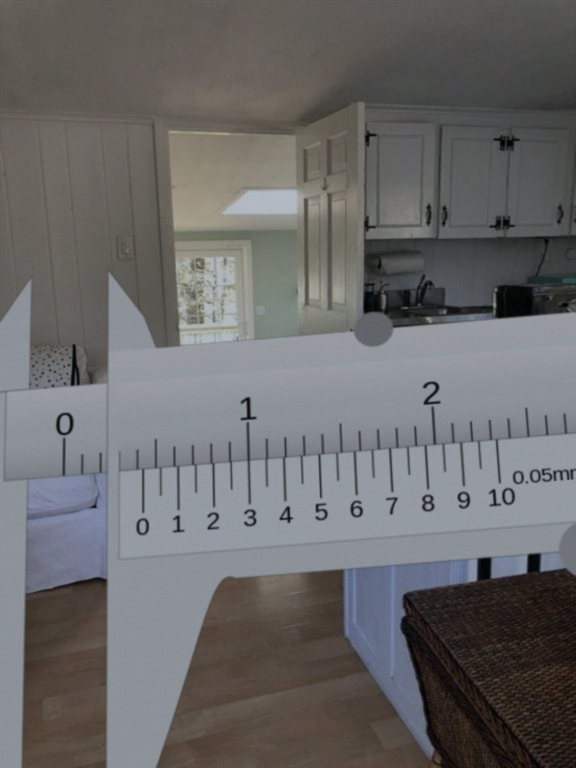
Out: value=4.3 unit=mm
